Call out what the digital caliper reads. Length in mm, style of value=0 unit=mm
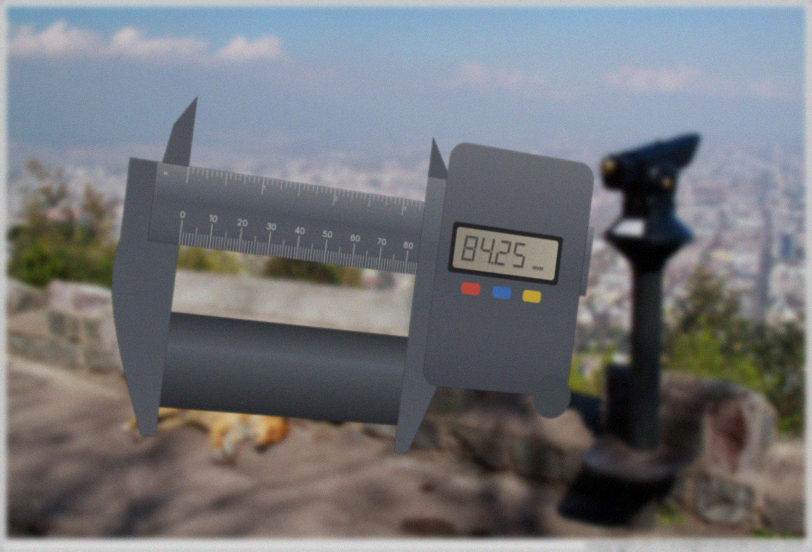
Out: value=84.25 unit=mm
